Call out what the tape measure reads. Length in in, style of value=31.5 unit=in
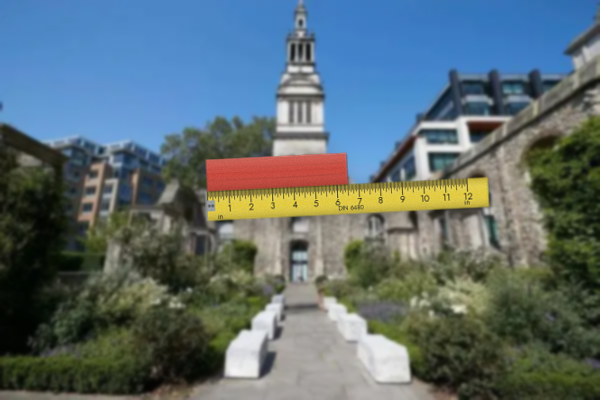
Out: value=6.5 unit=in
